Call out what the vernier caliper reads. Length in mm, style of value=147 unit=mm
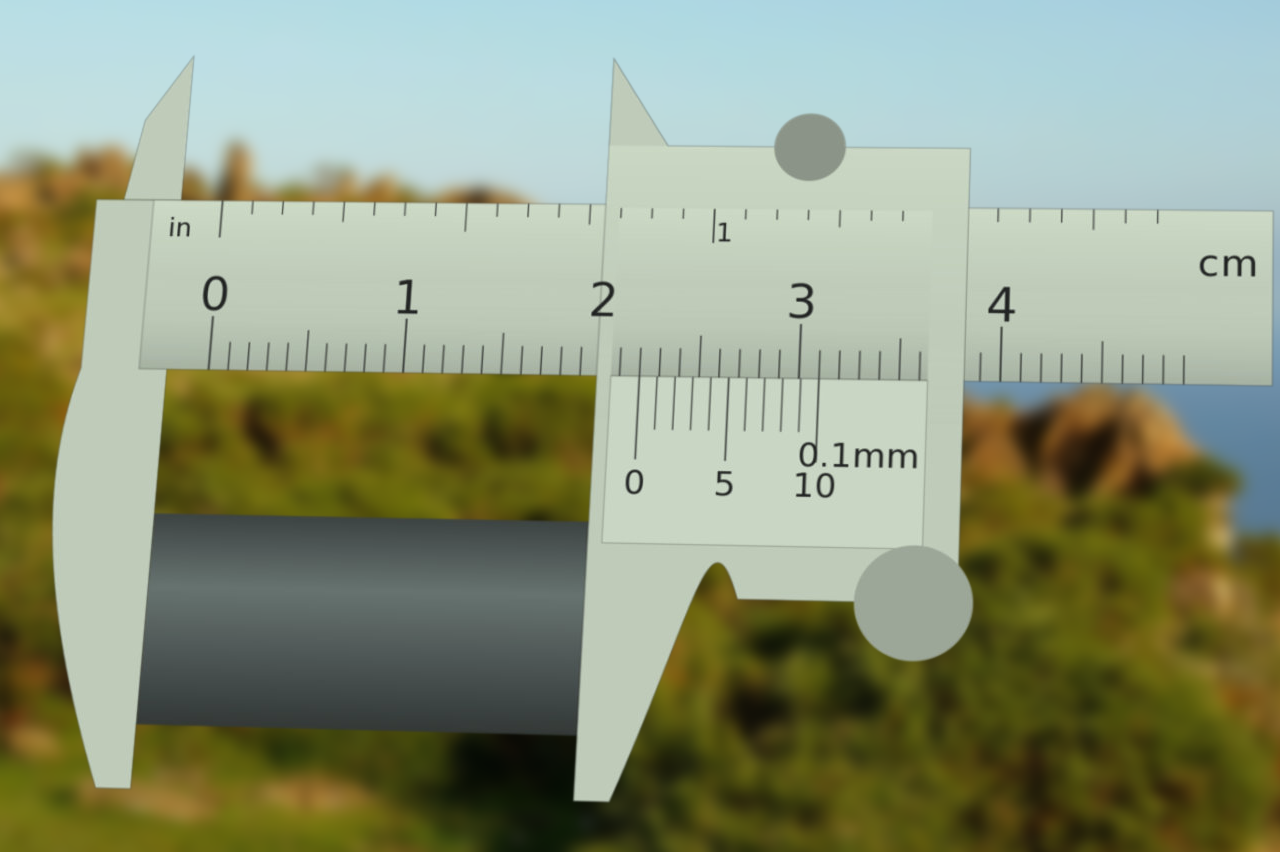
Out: value=22.0 unit=mm
